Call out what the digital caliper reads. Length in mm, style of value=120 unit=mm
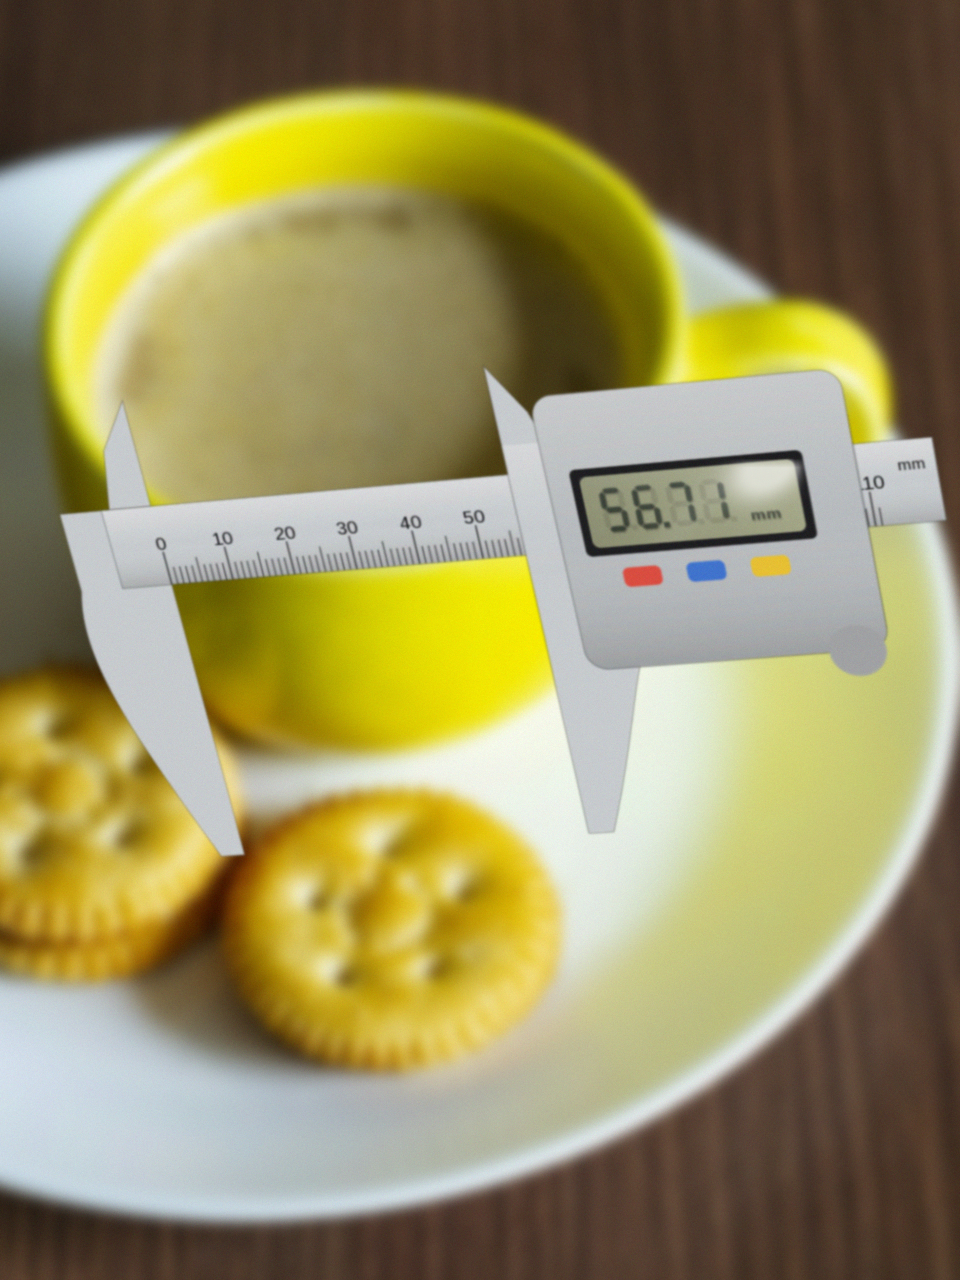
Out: value=56.71 unit=mm
